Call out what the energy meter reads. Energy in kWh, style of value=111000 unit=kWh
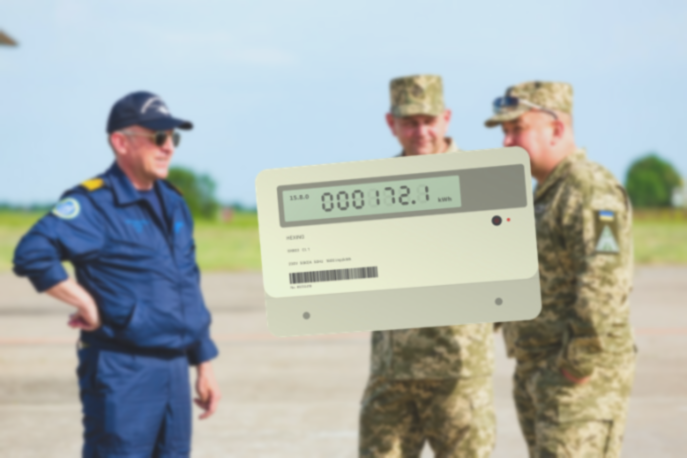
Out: value=172.1 unit=kWh
